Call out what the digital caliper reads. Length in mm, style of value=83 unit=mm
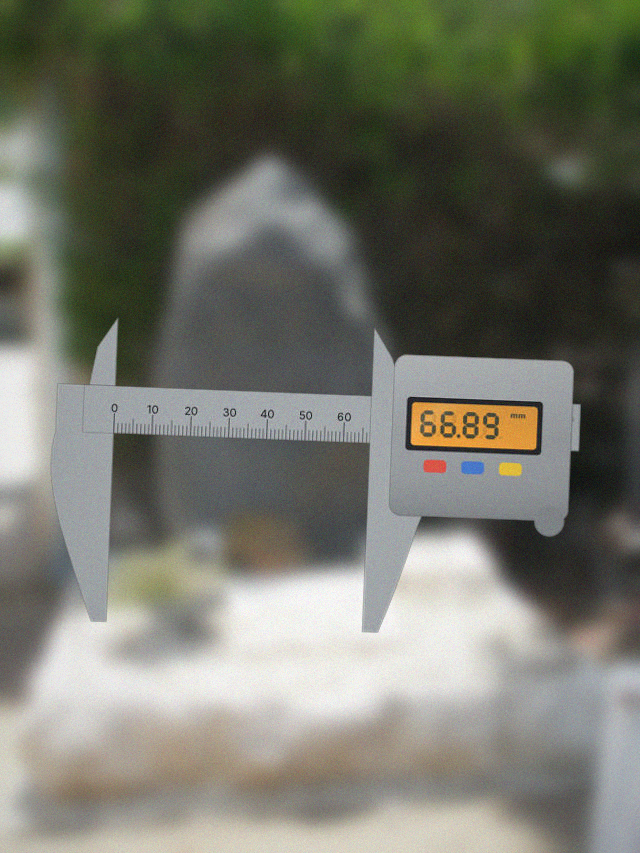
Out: value=66.89 unit=mm
